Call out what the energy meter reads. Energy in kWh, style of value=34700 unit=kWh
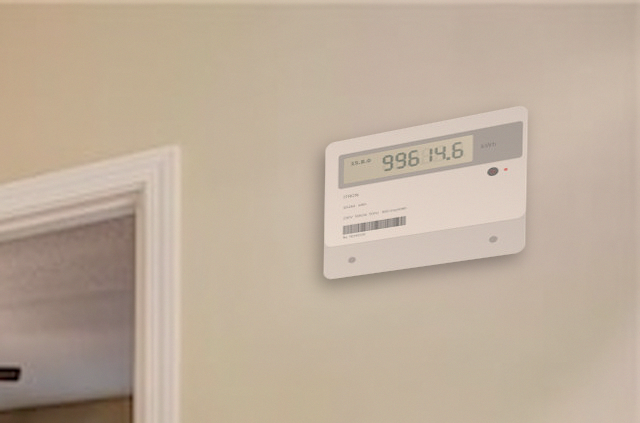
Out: value=99614.6 unit=kWh
